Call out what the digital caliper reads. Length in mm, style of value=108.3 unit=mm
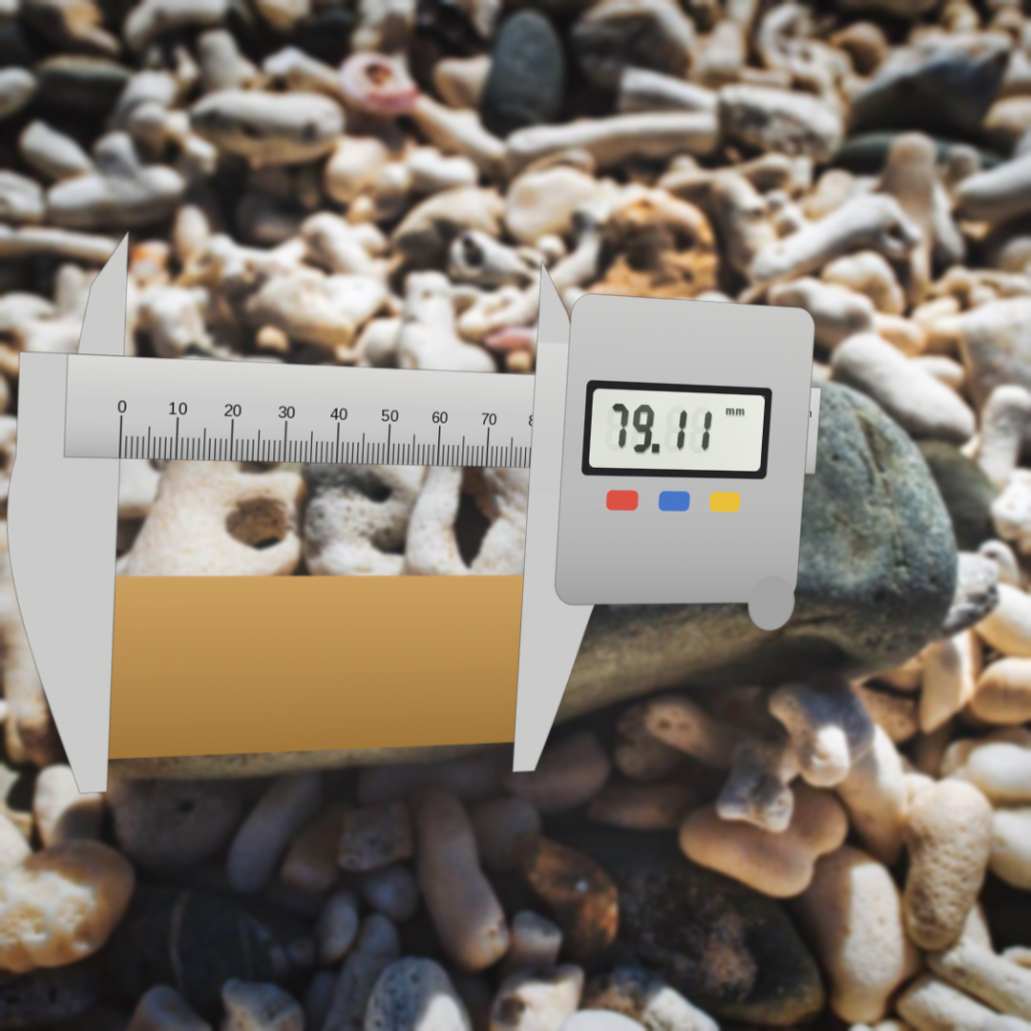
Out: value=79.11 unit=mm
